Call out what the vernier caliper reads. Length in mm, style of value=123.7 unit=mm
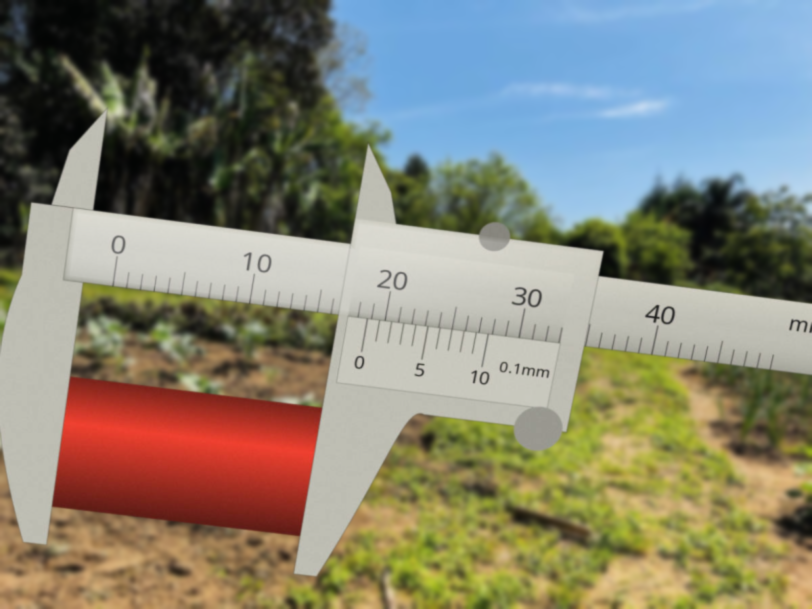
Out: value=18.7 unit=mm
